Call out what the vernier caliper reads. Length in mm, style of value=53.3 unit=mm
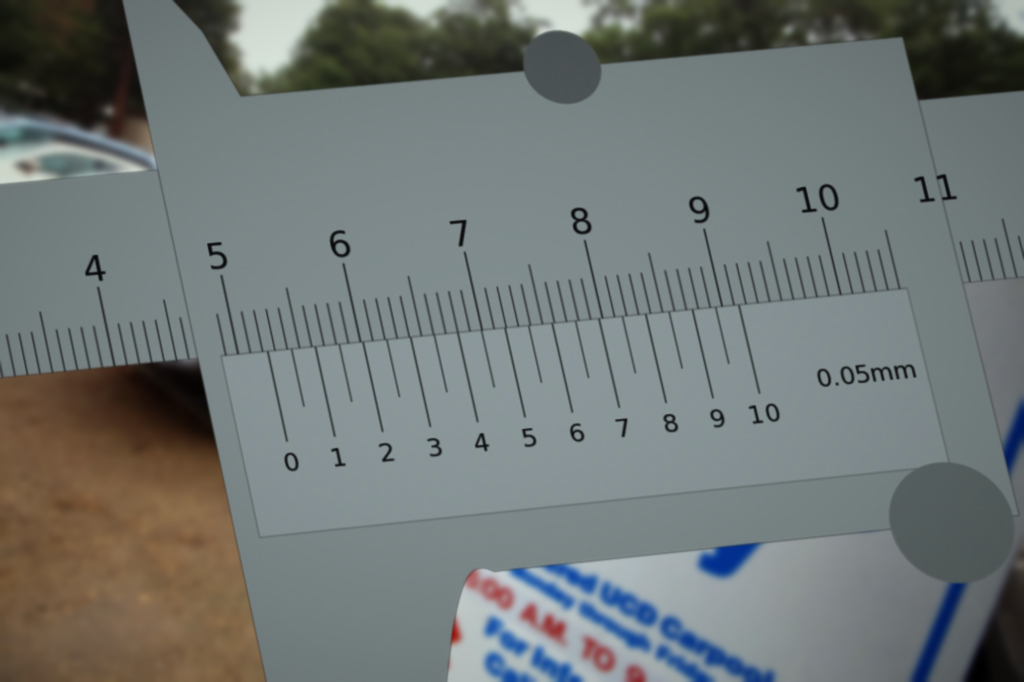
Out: value=52.4 unit=mm
